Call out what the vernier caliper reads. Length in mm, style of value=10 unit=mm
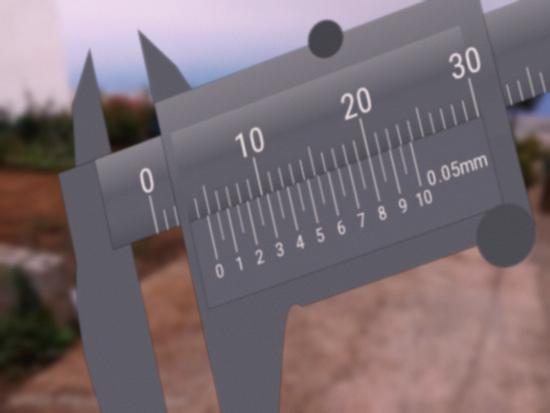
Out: value=4.8 unit=mm
